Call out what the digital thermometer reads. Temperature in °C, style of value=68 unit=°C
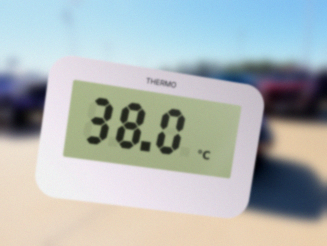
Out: value=38.0 unit=°C
